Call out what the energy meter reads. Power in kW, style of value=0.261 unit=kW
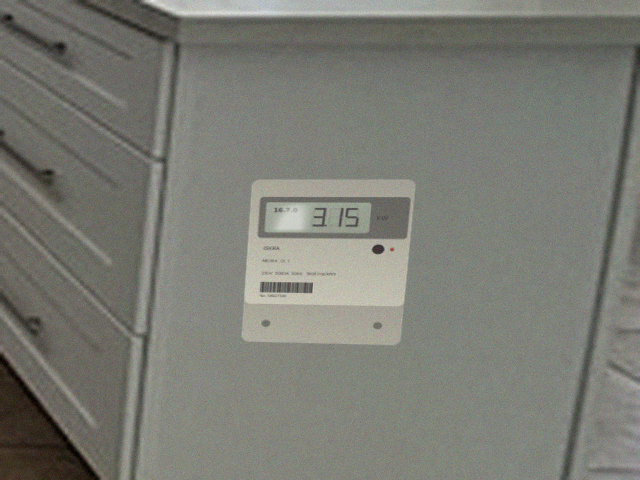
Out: value=3.15 unit=kW
